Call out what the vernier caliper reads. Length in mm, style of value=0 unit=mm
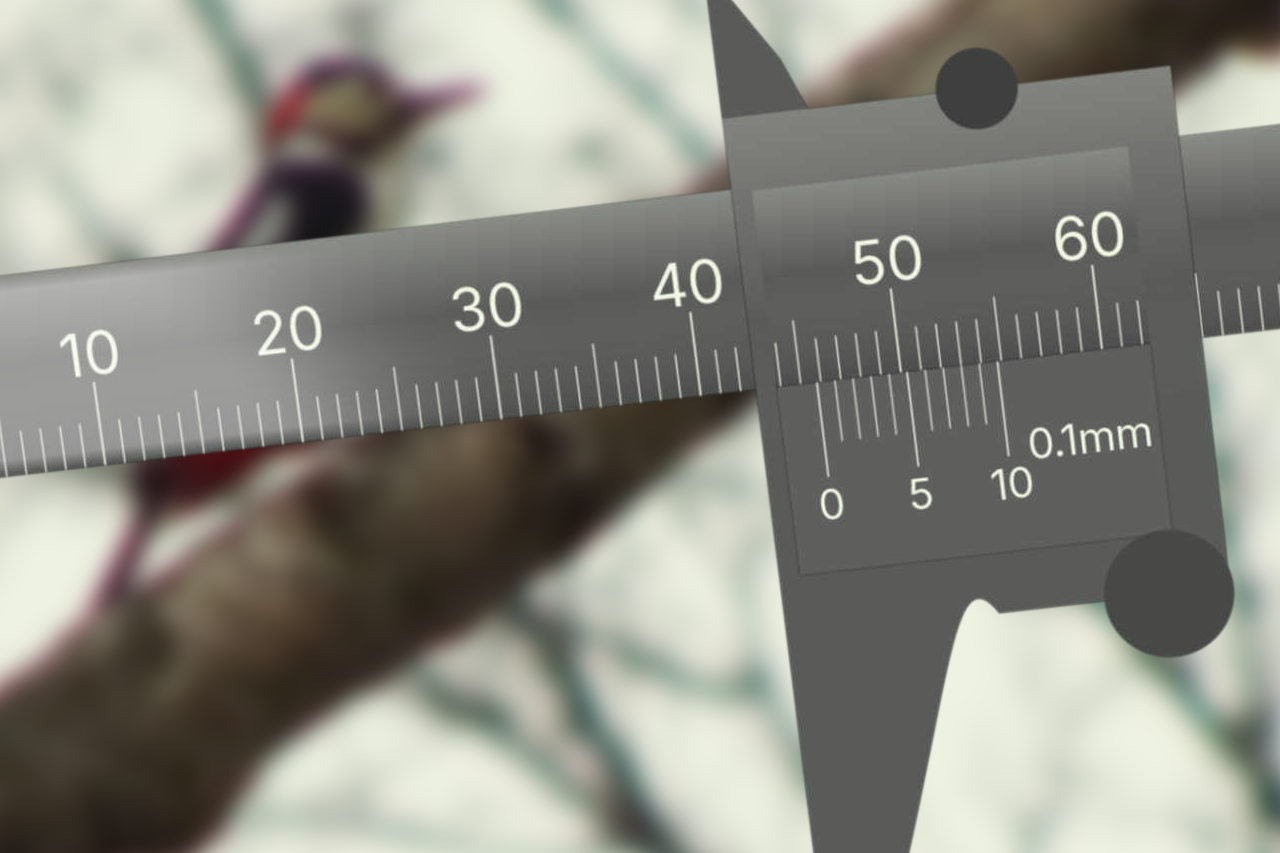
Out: value=45.8 unit=mm
